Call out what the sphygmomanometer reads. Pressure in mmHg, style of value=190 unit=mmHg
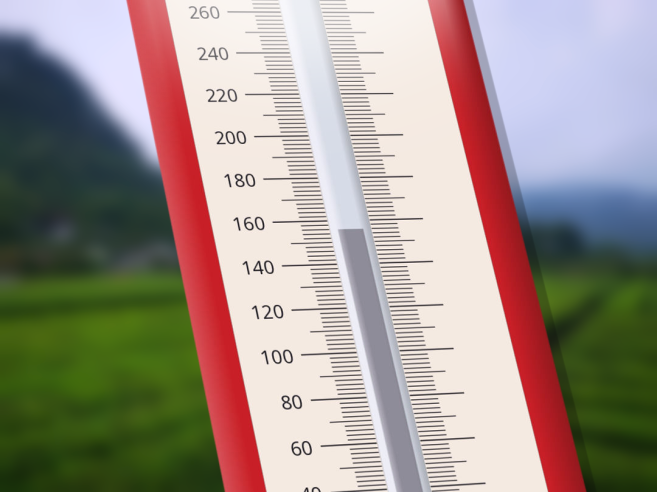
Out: value=156 unit=mmHg
